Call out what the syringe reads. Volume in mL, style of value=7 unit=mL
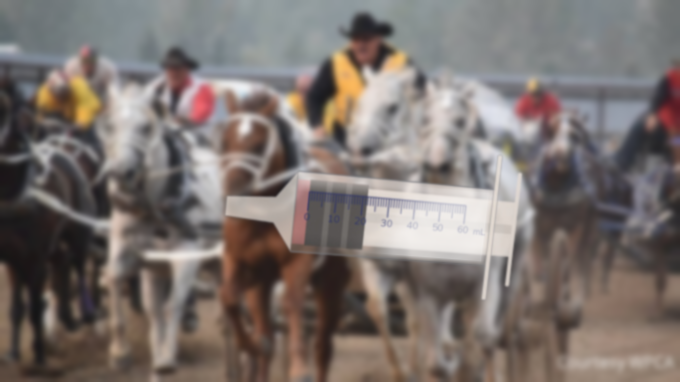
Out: value=0 unit=mL
